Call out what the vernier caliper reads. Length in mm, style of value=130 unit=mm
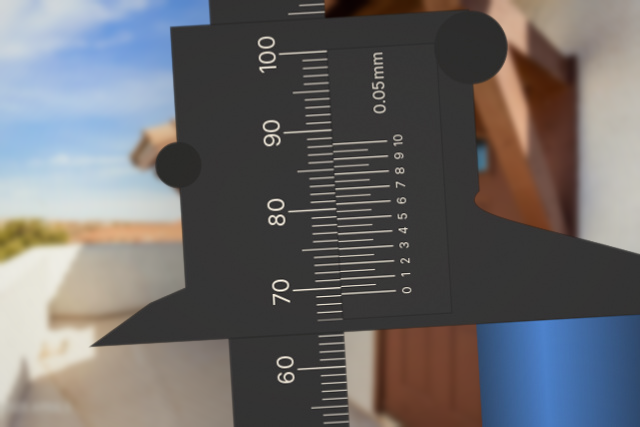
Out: value=69.2 unit=mm
